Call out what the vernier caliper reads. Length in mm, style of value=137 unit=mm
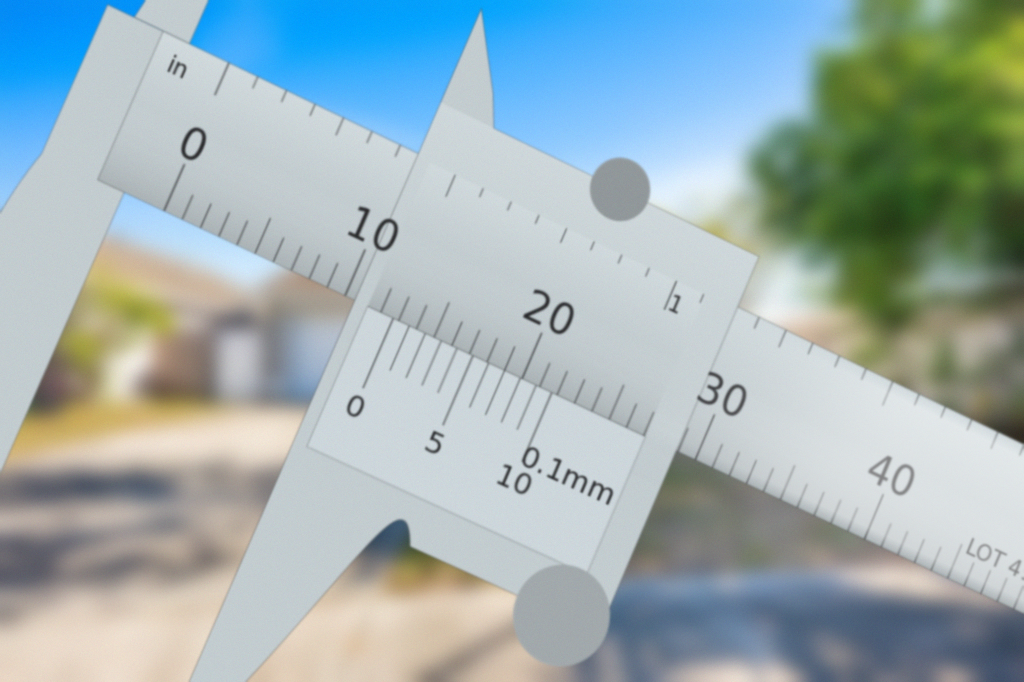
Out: value=12.7 unit=mm
